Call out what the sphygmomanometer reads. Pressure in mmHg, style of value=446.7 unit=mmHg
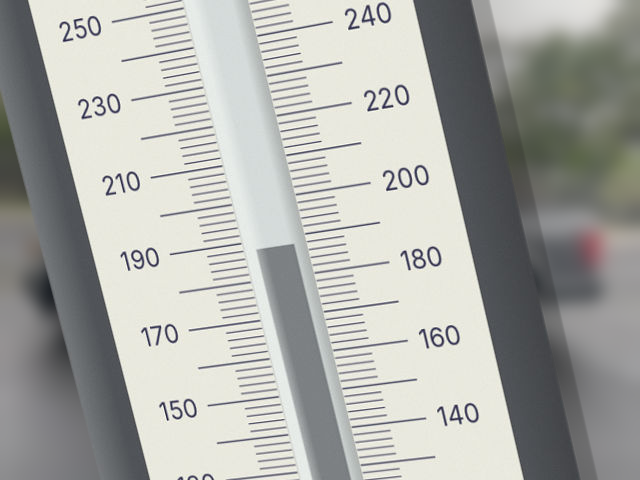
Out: value=188 unit=mmHg
